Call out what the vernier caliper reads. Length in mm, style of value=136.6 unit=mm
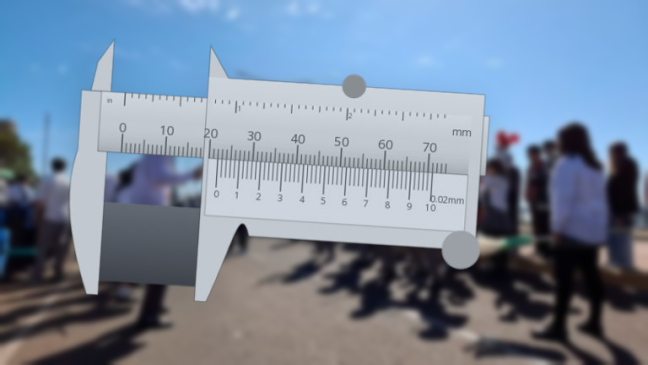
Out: value=22.0 unit=mm
